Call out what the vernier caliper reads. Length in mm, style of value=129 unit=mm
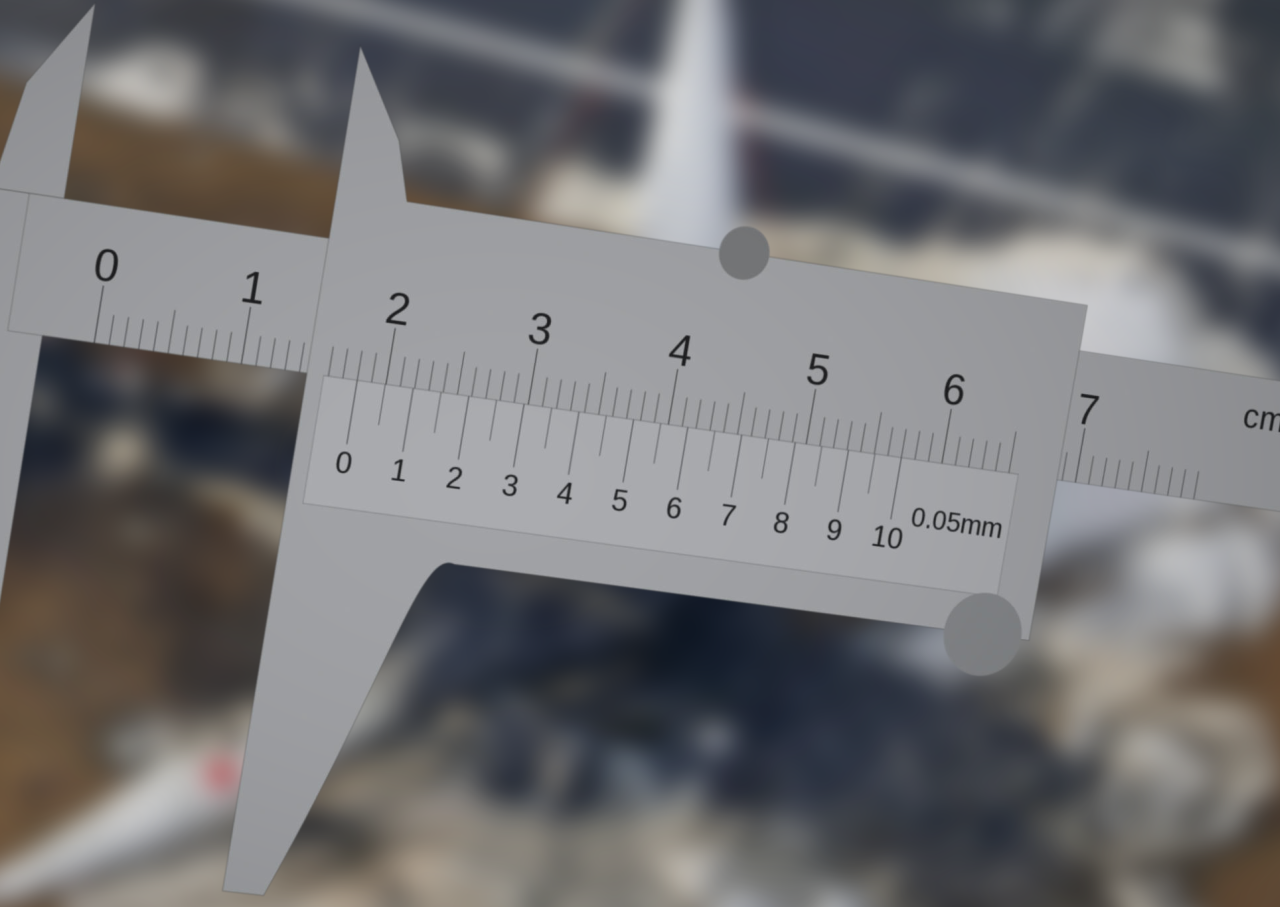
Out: value=18.0 unit=mm
